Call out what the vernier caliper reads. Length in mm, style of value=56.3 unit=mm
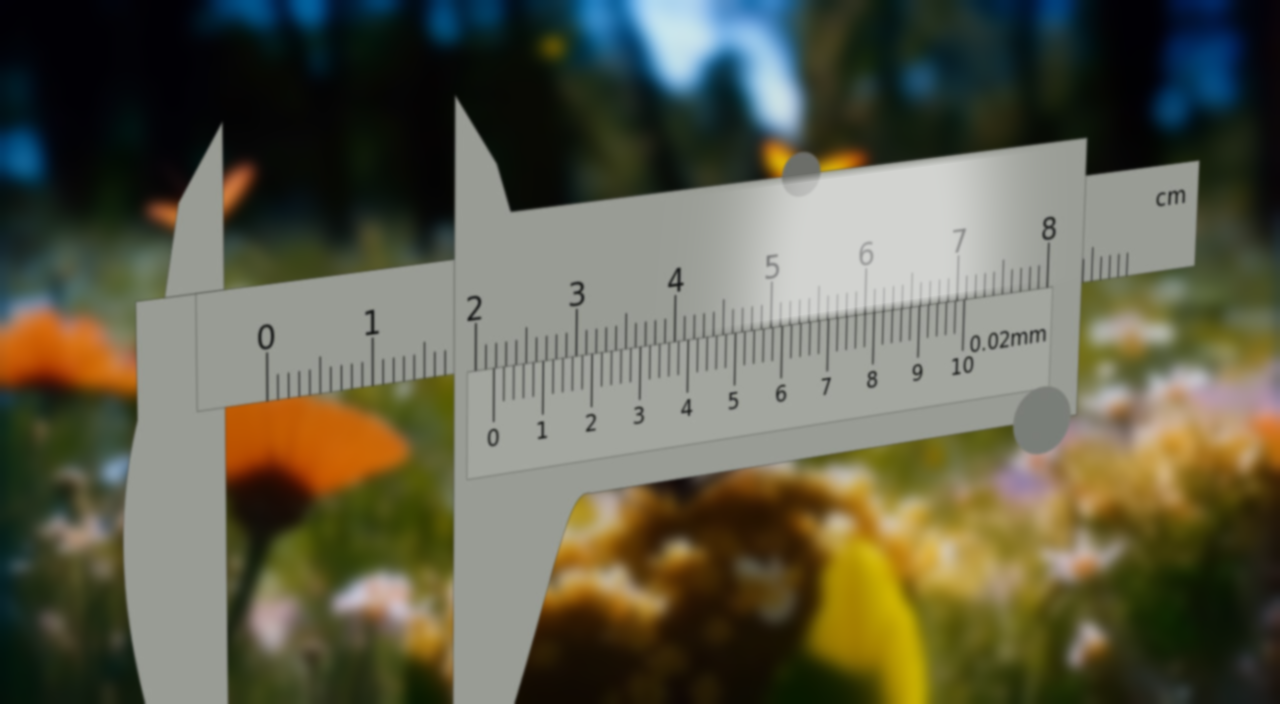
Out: value=21.8 unit=mm
